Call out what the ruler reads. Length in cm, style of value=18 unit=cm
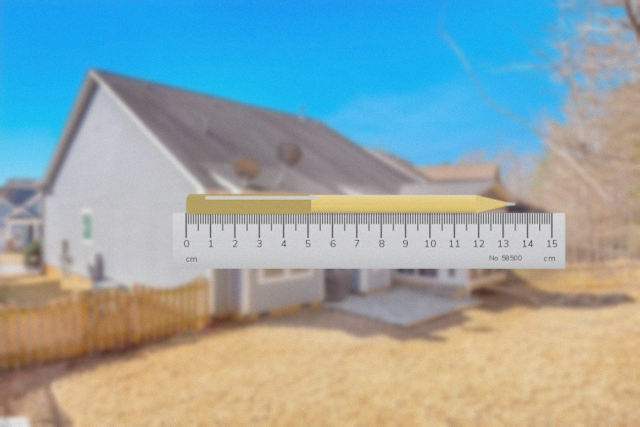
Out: value=13.5 unit=cm
